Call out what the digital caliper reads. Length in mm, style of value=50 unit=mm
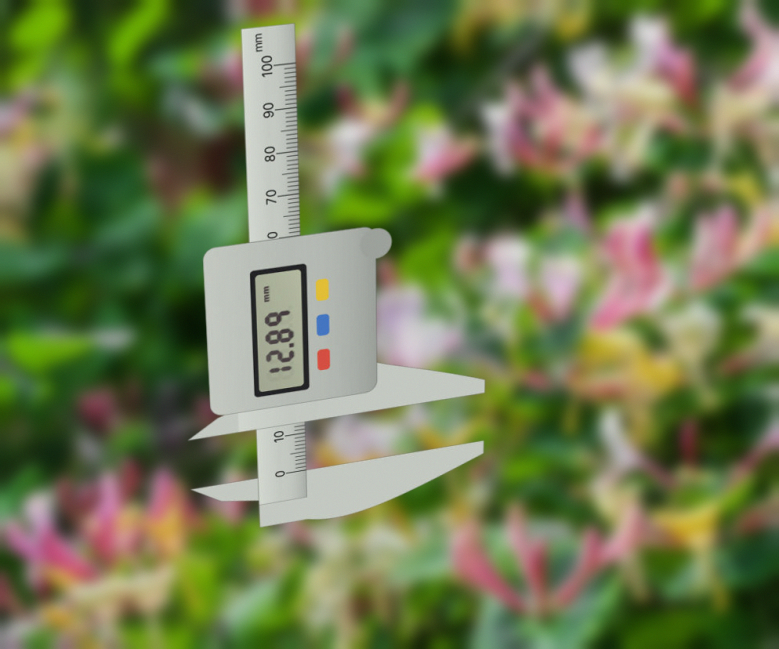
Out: value=12.89 unit=mm
